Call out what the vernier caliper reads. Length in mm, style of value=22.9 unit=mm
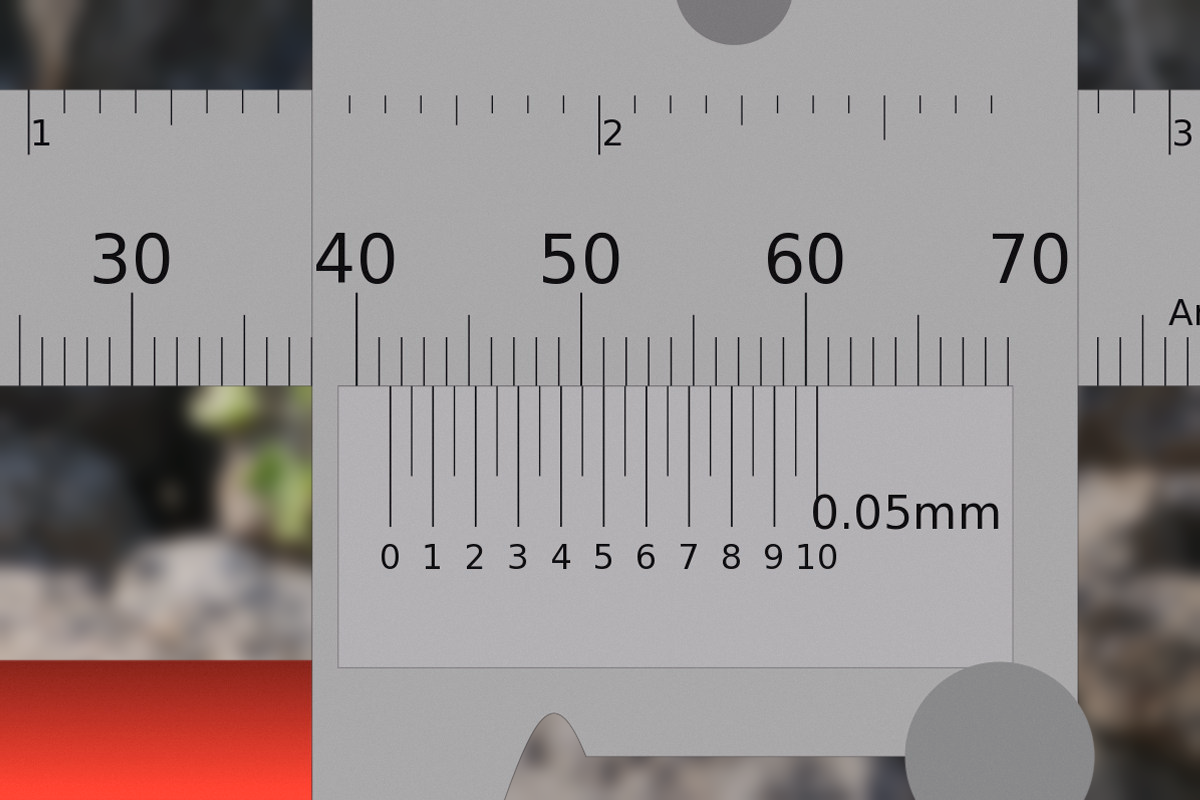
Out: value=41.5 unit=mm
